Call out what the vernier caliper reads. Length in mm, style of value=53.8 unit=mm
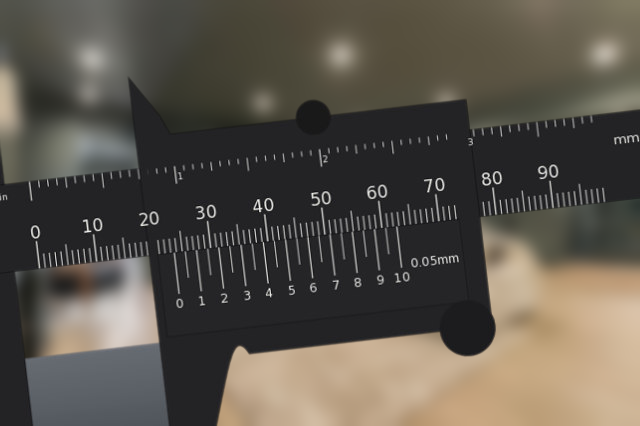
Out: value=23.6 unit=mm
